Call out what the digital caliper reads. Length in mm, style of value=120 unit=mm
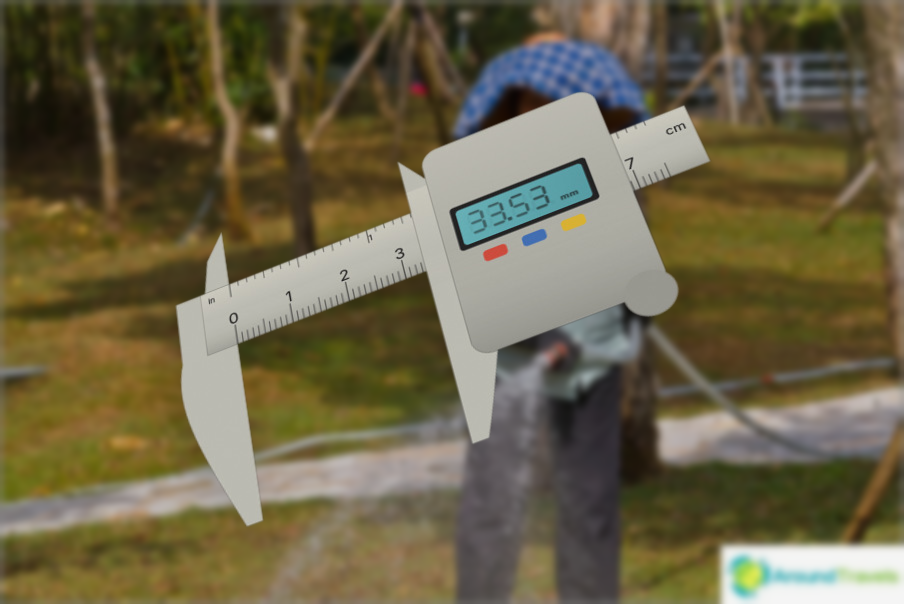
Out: value=33.53 unit=mm
